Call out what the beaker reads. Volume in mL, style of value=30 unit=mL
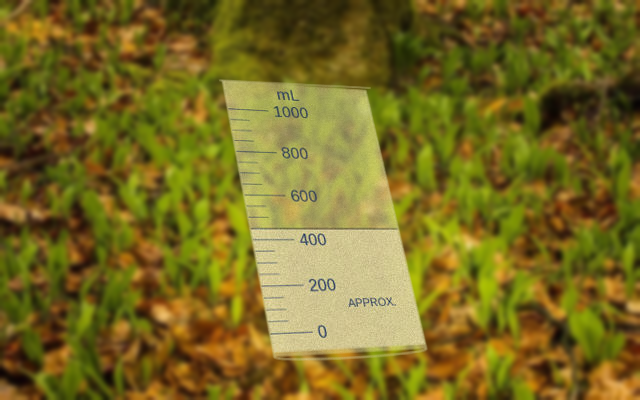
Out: value=450 unit=mL
